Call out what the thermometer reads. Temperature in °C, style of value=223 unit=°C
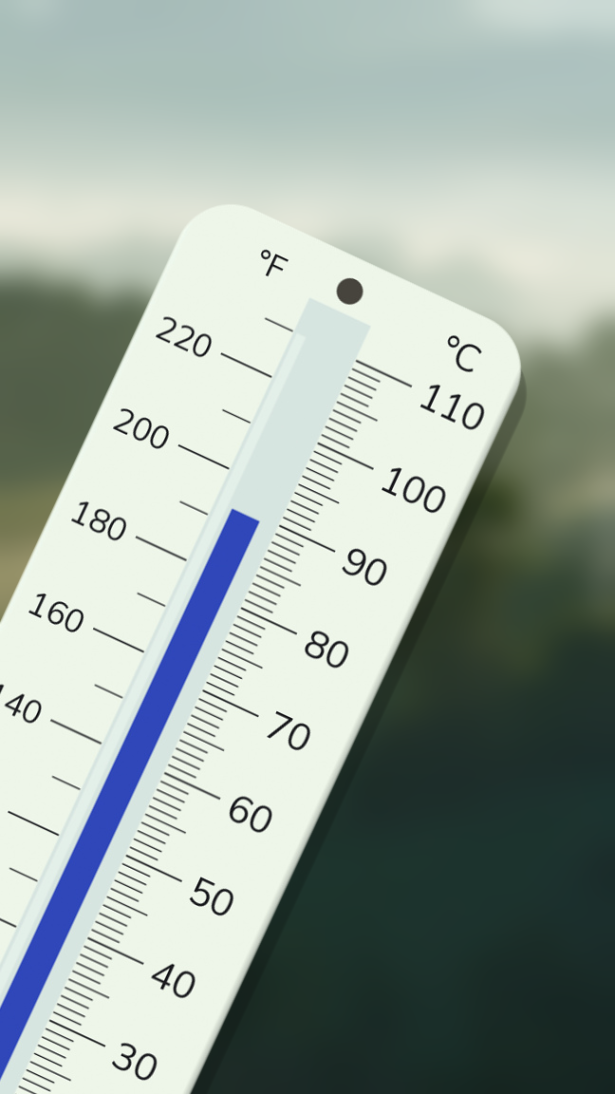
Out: value=89.5 unit=°C
